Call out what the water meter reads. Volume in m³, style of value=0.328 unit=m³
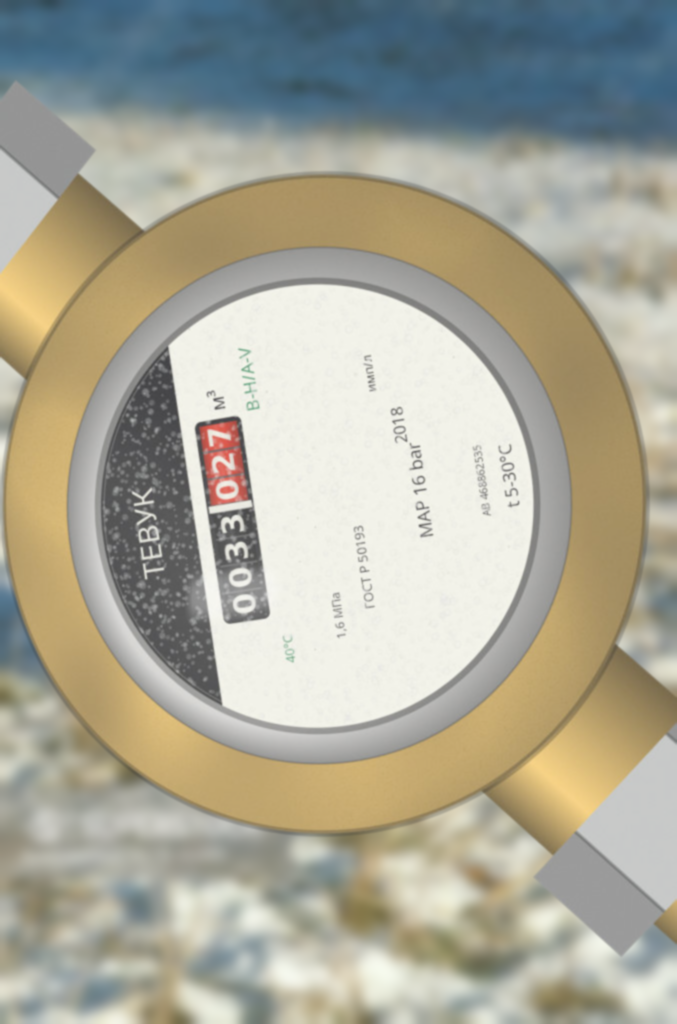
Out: value=33.027 unit=m³
